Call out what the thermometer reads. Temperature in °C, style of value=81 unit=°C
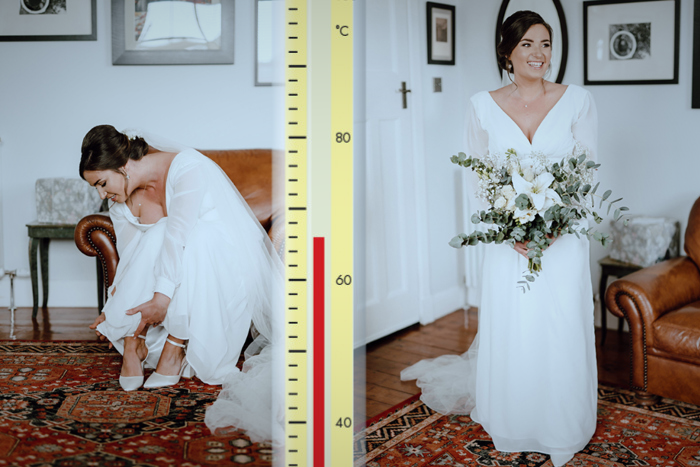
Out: value=66 unit=°C
